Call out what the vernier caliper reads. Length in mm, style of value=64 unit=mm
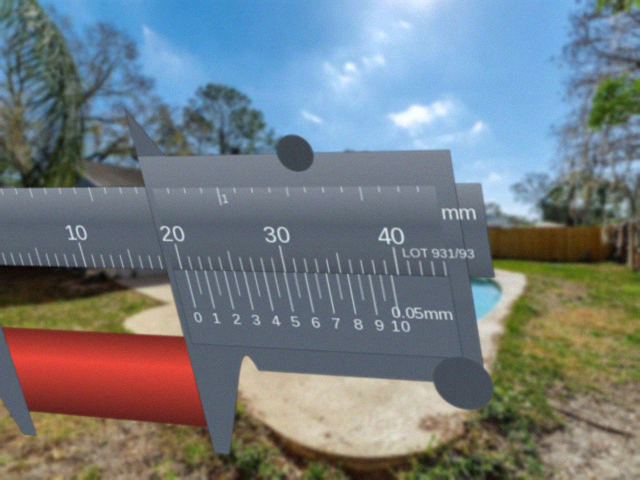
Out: value=20.4 unit=mm
